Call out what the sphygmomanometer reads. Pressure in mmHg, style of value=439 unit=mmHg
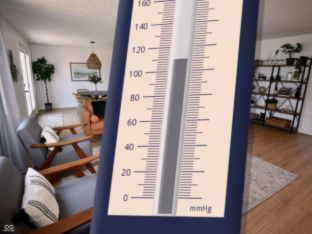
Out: value=110 unit=mmHg
